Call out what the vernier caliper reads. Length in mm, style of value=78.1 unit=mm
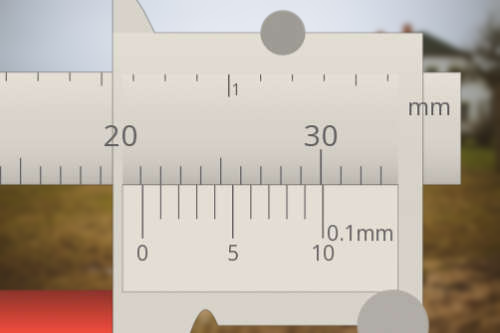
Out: value=21.1 unit=mm
